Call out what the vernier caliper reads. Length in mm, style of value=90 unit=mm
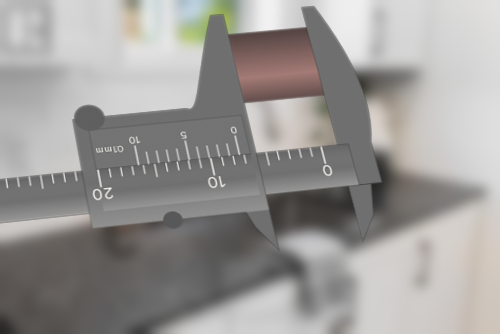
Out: value=7.4 unit=mm
